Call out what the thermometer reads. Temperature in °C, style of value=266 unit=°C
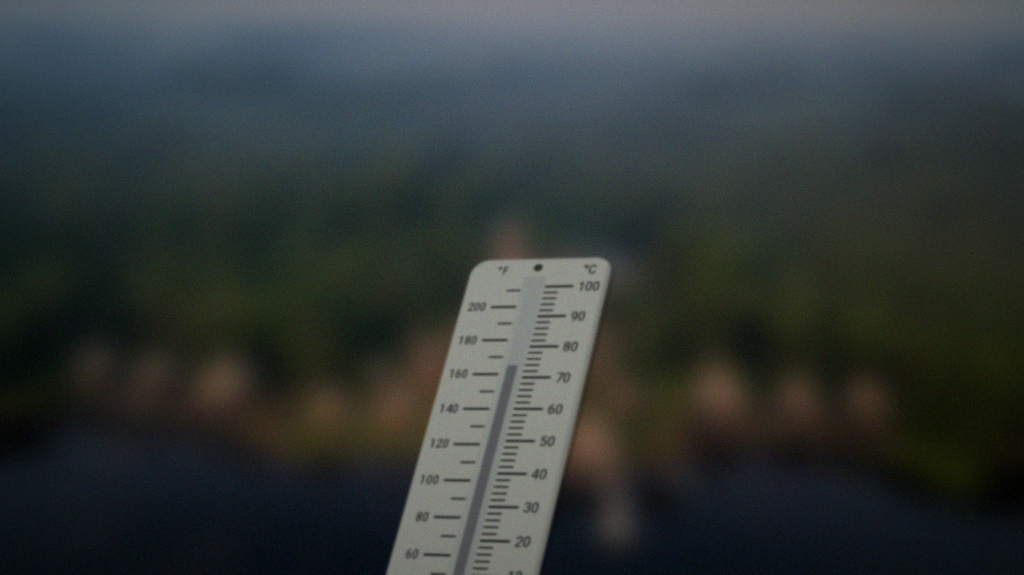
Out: value=74 unit=°C
